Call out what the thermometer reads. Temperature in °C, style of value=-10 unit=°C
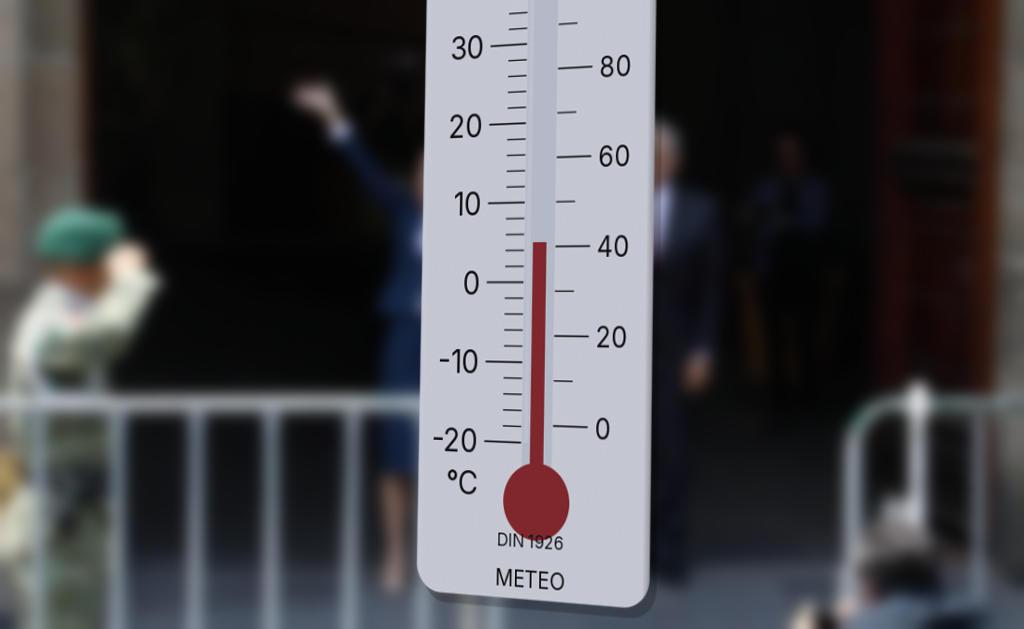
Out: value=5 unit=°C
